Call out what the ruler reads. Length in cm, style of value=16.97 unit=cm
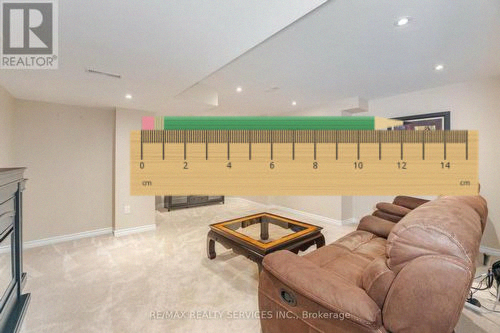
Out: value=12.5 unit=cm
